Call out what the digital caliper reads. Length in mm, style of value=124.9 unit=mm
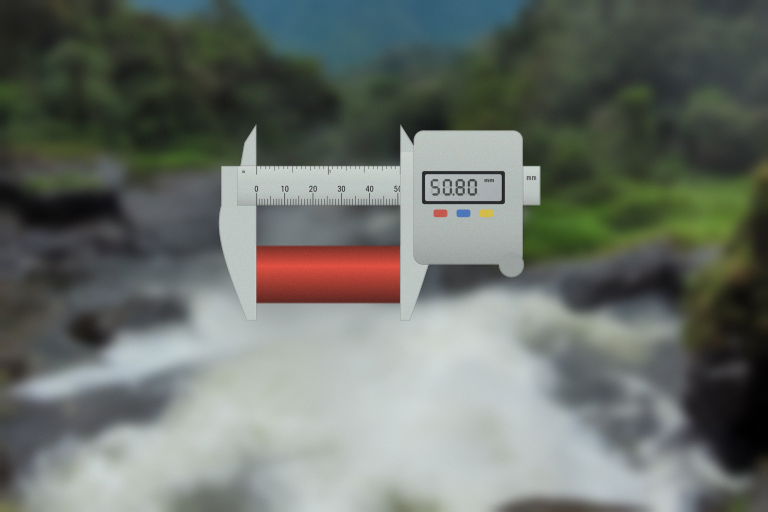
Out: value=50.80 unit=mm
